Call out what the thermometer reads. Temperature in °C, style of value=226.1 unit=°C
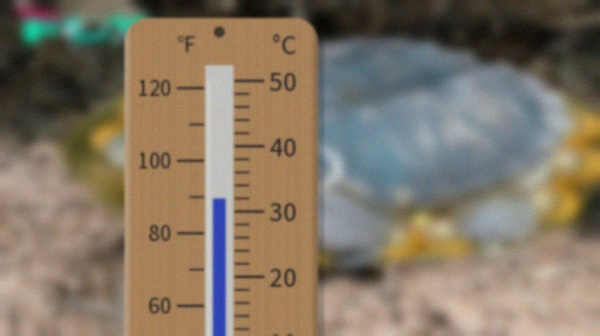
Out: value=32 unit=°C
